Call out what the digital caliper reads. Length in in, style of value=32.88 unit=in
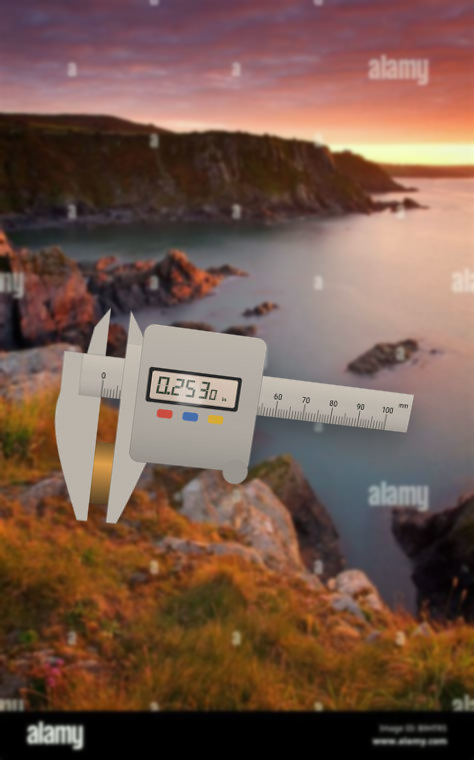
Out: value=0.2530 unit=in
